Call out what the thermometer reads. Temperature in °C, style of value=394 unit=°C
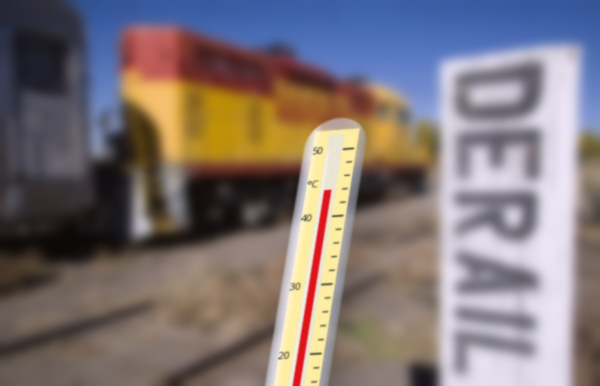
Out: value=44 unit=°C
